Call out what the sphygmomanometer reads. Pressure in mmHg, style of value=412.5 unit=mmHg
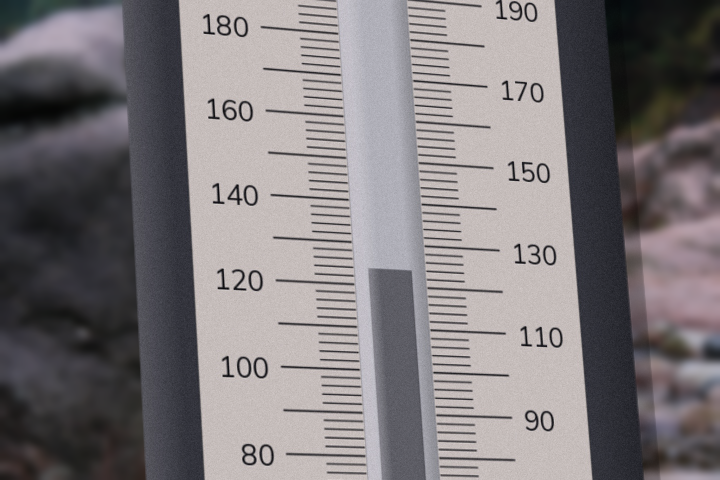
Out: value=124 unit=mmHg
